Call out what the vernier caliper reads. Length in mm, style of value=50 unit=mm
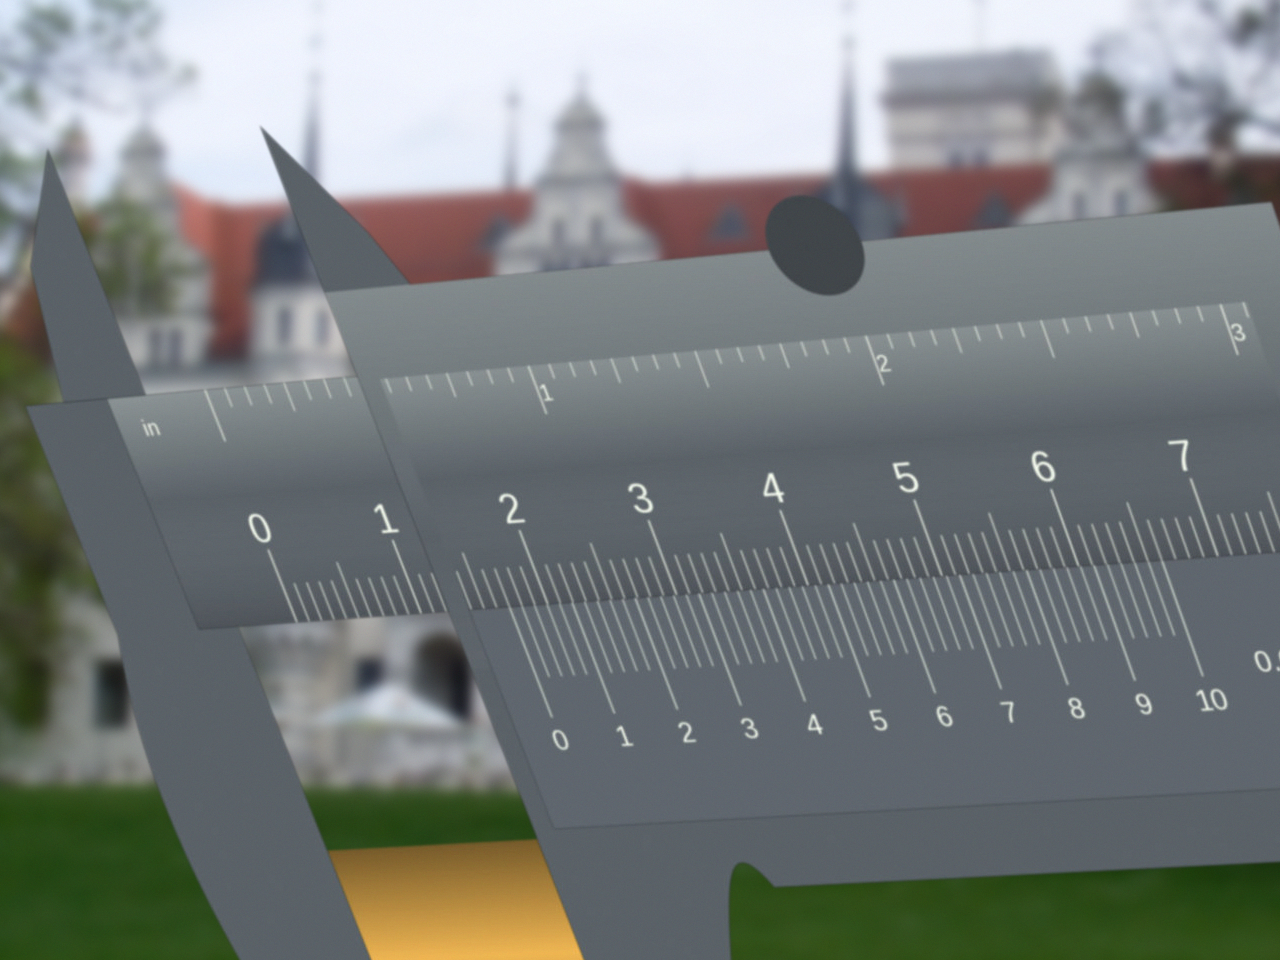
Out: value=17.0 unit=mm
